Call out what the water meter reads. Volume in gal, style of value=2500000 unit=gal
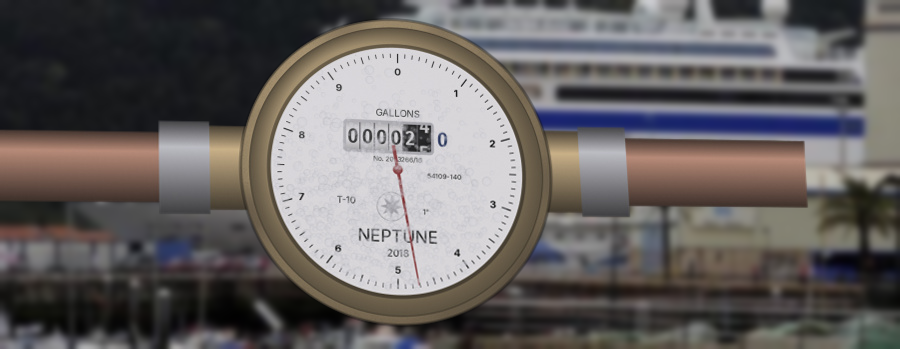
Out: value=244.7 unit=gal
